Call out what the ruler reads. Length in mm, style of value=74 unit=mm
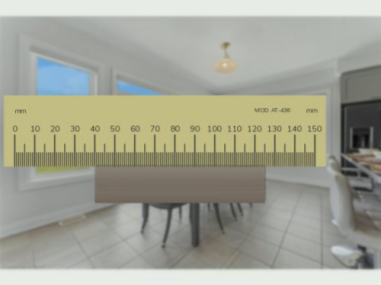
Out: value=85 unit=mm
